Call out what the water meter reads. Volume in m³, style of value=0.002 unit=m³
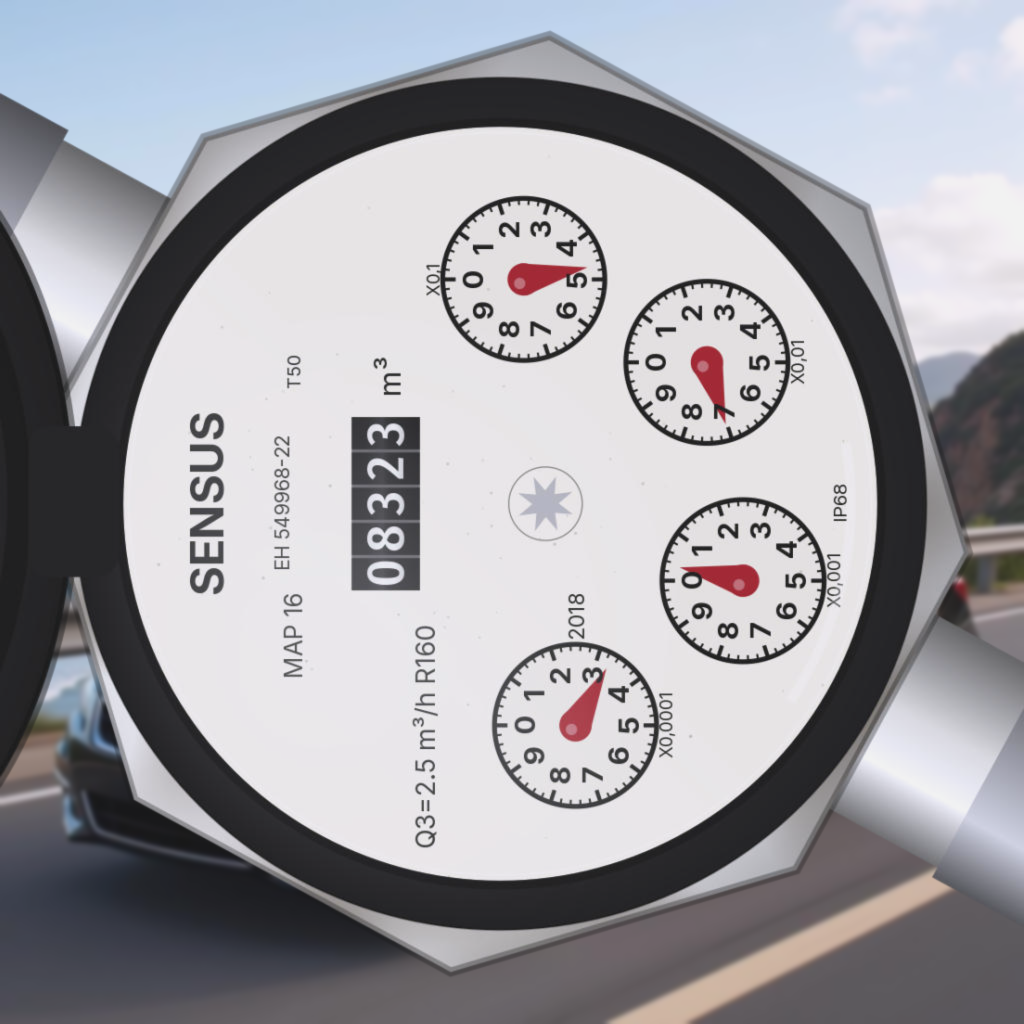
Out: value=8323.4703 unit=m³
